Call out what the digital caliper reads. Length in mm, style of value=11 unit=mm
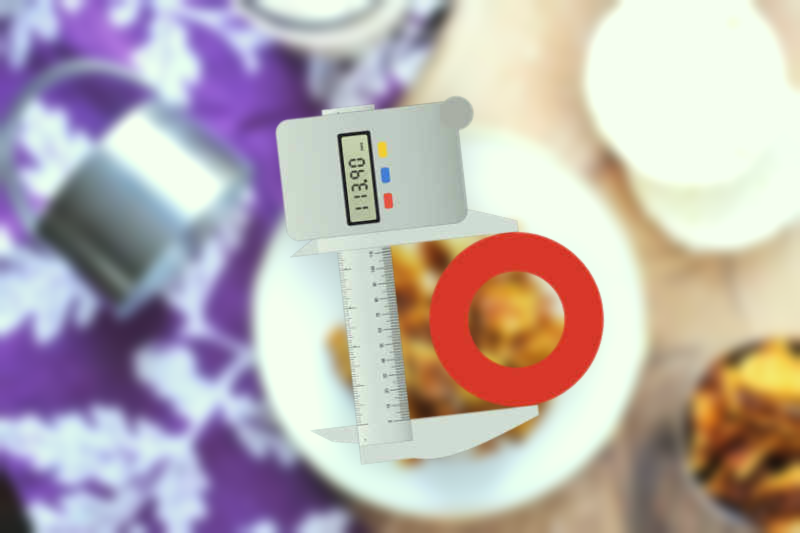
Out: value=113.90 unit=mm
